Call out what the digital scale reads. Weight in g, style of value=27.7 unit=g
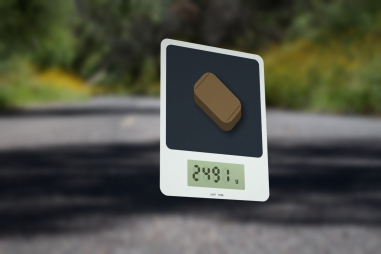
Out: value=2491 unit=g
